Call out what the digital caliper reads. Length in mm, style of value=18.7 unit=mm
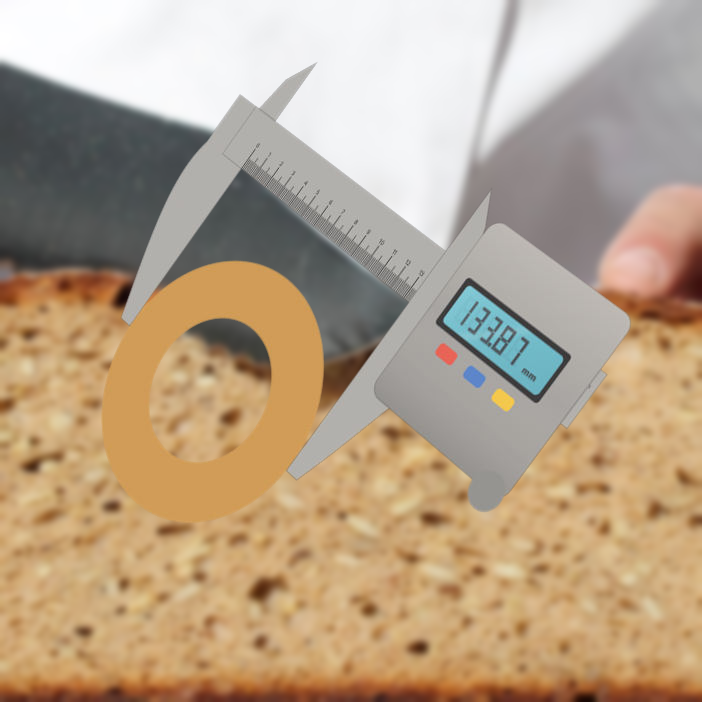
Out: value=133.87 unit=mm
